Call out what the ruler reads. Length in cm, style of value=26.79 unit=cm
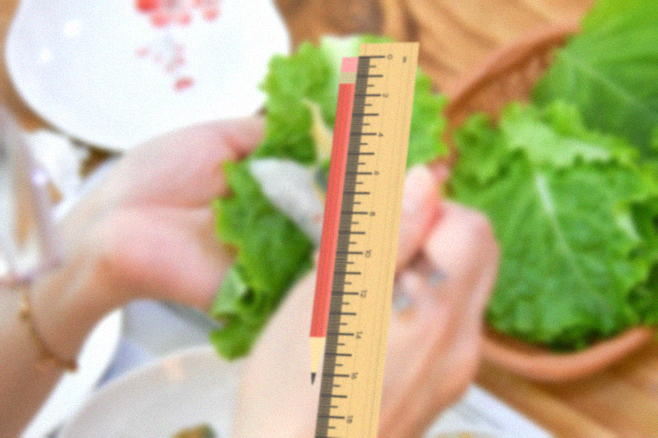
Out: value=16.5 unit=cm
